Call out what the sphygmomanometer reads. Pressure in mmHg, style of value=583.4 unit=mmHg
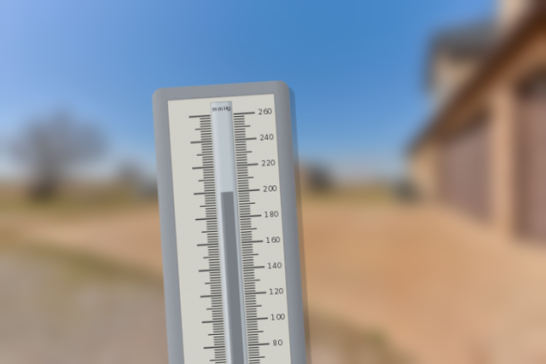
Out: value=200 unit=mmHg
